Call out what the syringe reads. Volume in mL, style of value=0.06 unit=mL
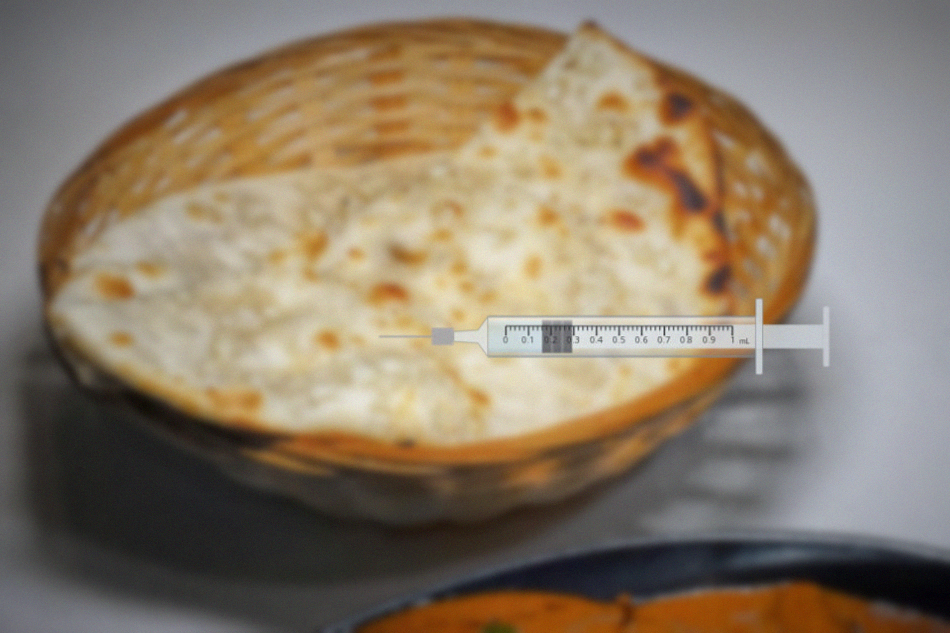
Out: value=0.16 unit=mL
